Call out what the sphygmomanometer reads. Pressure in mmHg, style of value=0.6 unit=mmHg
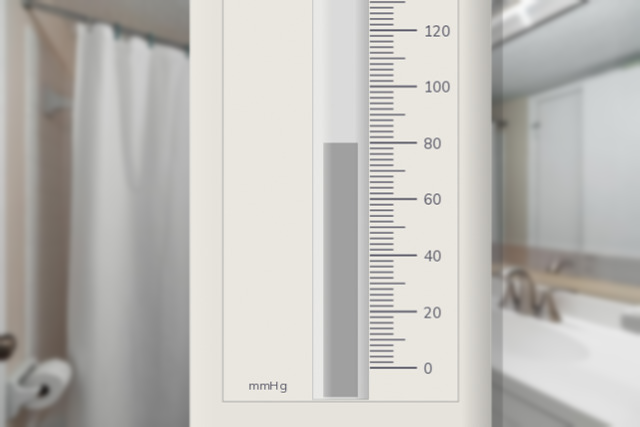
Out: value=80 unit=mmHg
